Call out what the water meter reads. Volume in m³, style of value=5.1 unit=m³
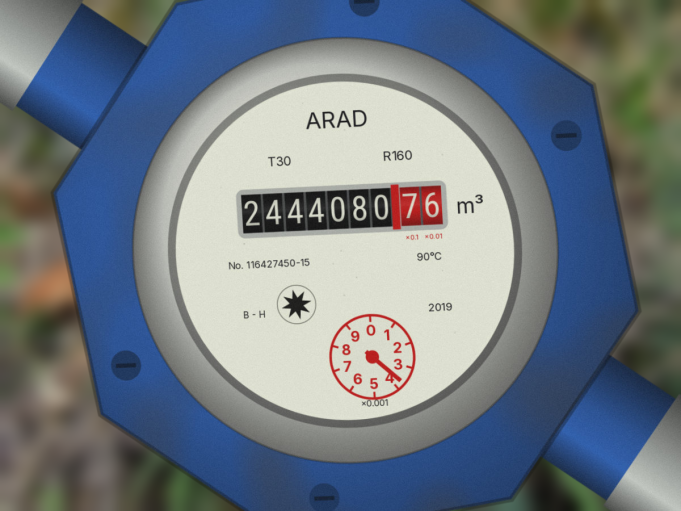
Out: value=2444080.763 unit=m³
